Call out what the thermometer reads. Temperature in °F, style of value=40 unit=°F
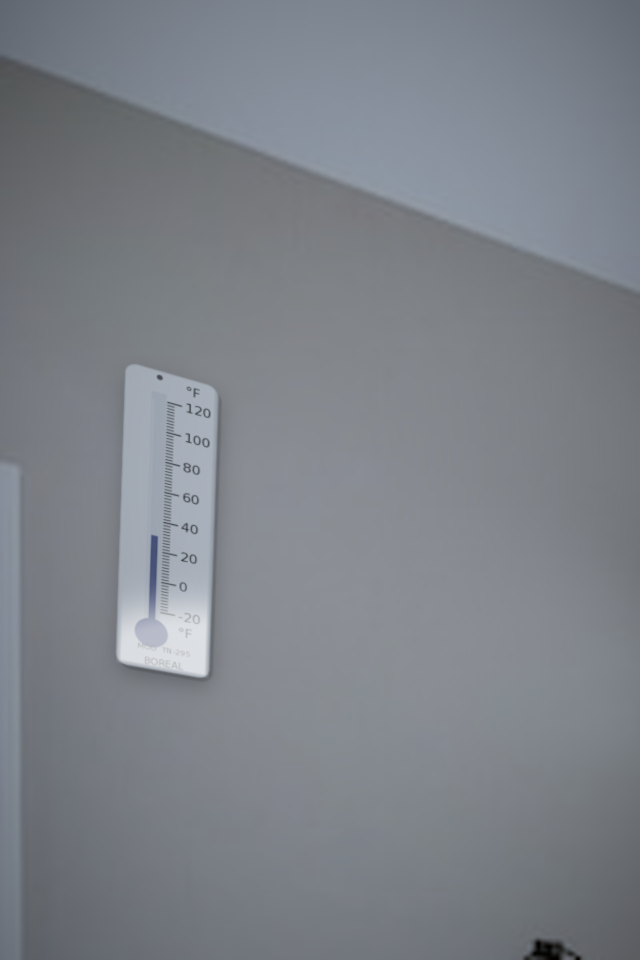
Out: value=30 unit=°F
